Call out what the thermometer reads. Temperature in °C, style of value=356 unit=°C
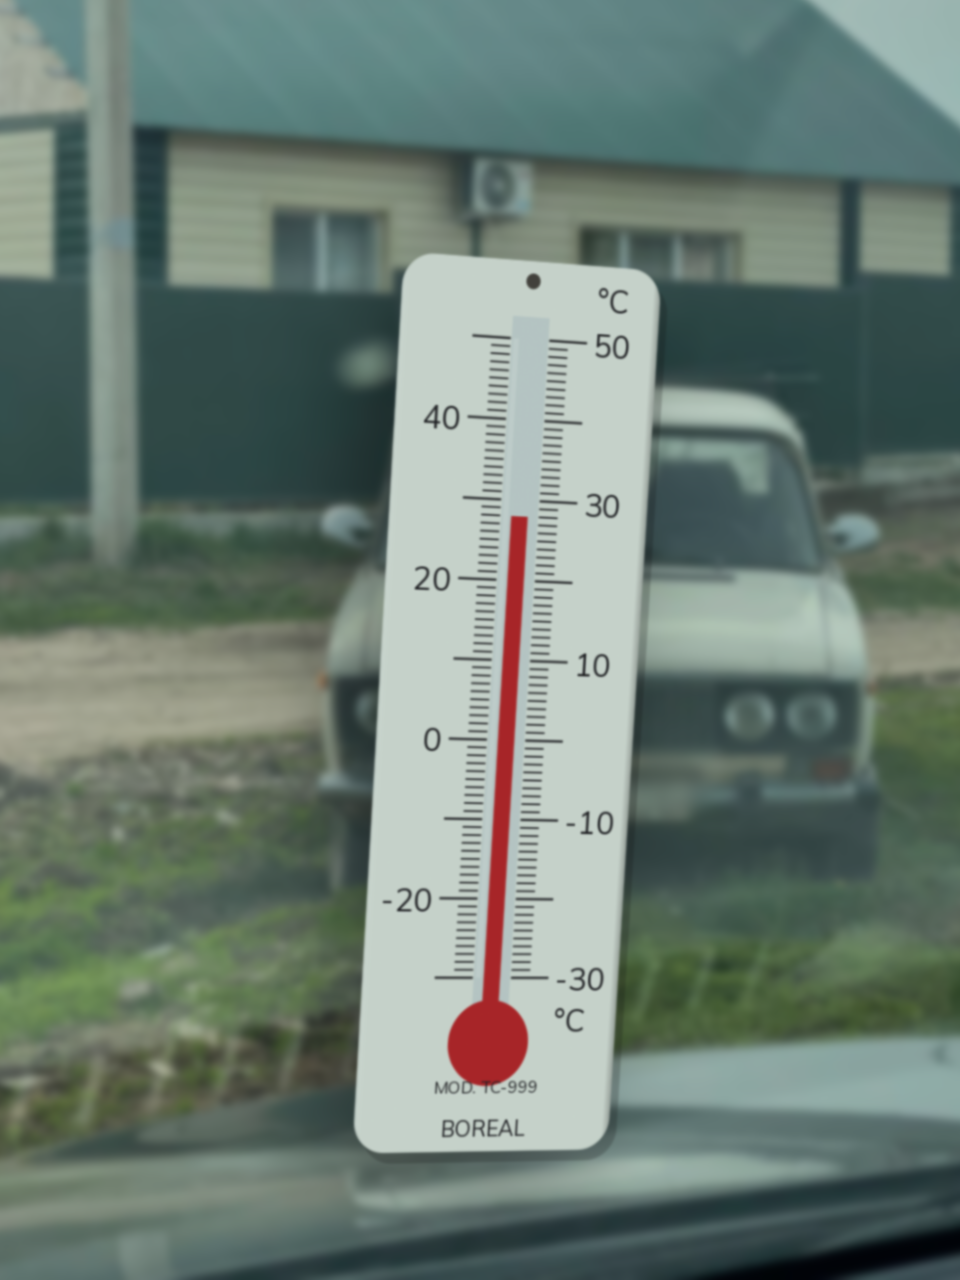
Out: value=28 unit=°C
